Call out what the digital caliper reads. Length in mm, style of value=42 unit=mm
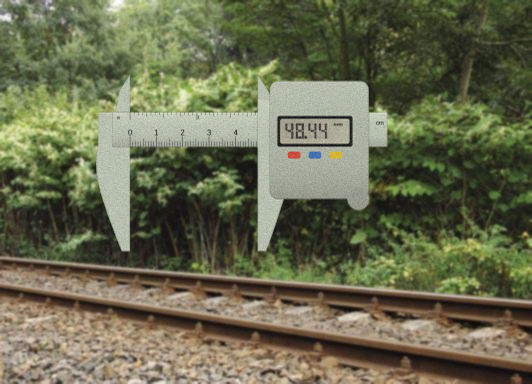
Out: value=48.44 unit=mm
